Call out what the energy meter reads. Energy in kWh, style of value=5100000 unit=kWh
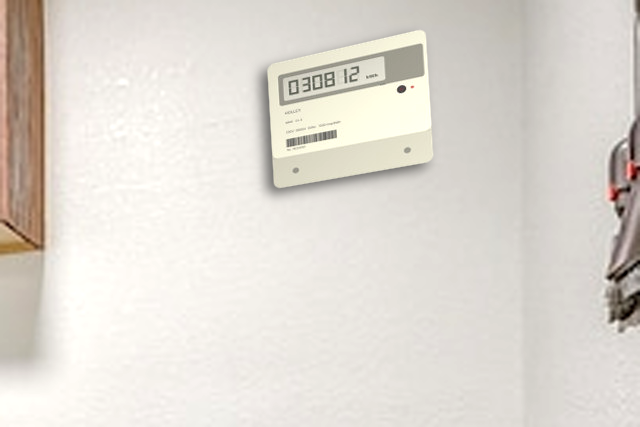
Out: value=30812 unit=kWh
